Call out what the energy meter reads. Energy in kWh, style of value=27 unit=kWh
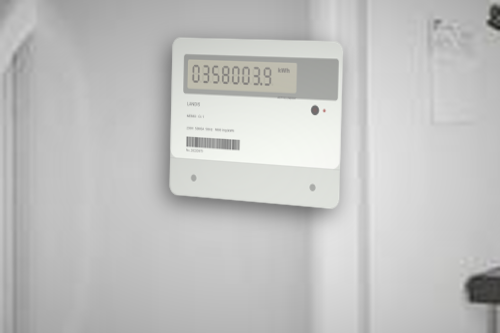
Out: value=358003.9 unit=kWh
